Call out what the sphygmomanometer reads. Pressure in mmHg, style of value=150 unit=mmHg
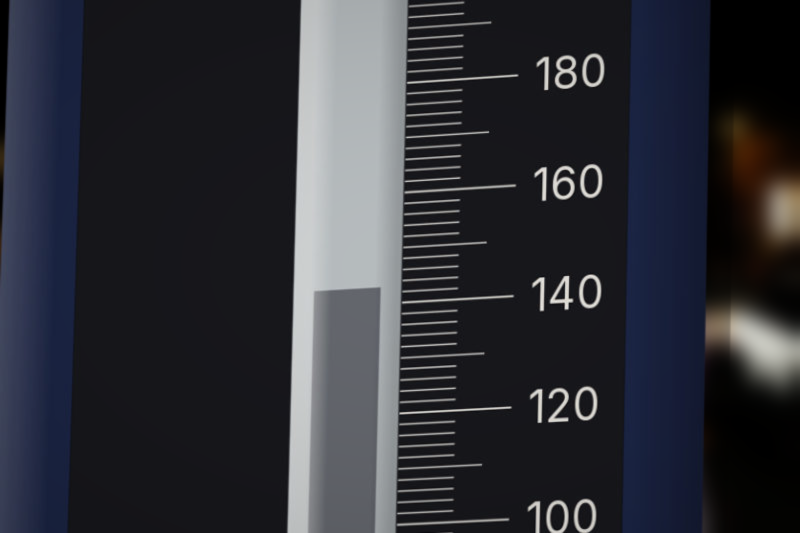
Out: value=143 unit=mmHg
